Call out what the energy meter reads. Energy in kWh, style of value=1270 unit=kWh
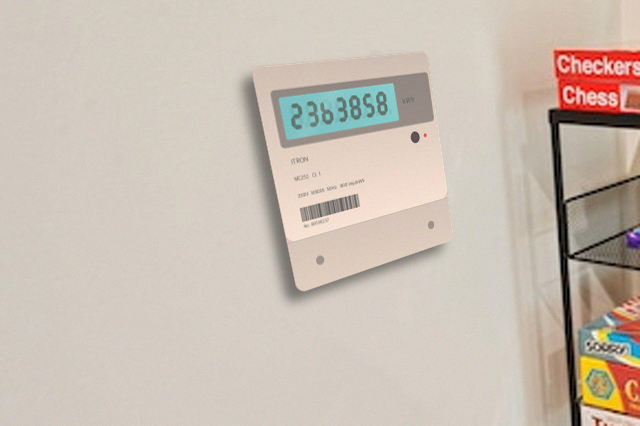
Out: value=2363858 unit=kWh
